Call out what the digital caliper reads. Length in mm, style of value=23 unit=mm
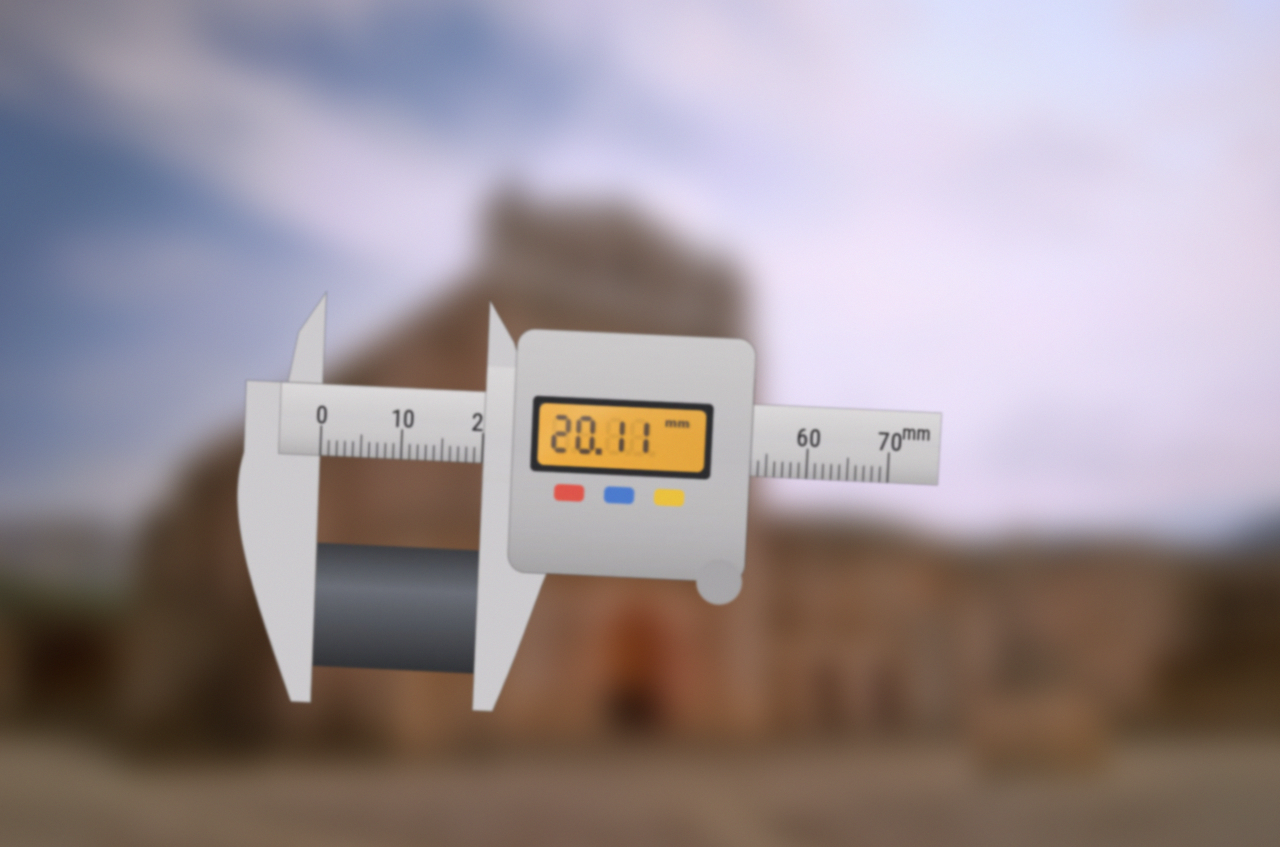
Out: value=20.11 unit=mm
